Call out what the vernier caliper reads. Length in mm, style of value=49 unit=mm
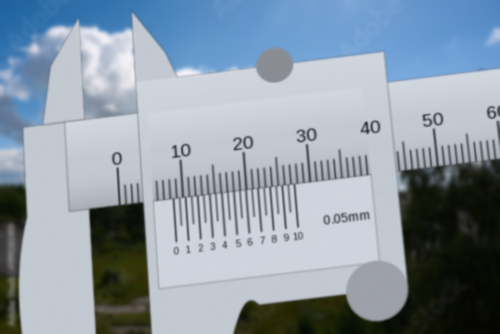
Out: value=8.5 unit=mm
